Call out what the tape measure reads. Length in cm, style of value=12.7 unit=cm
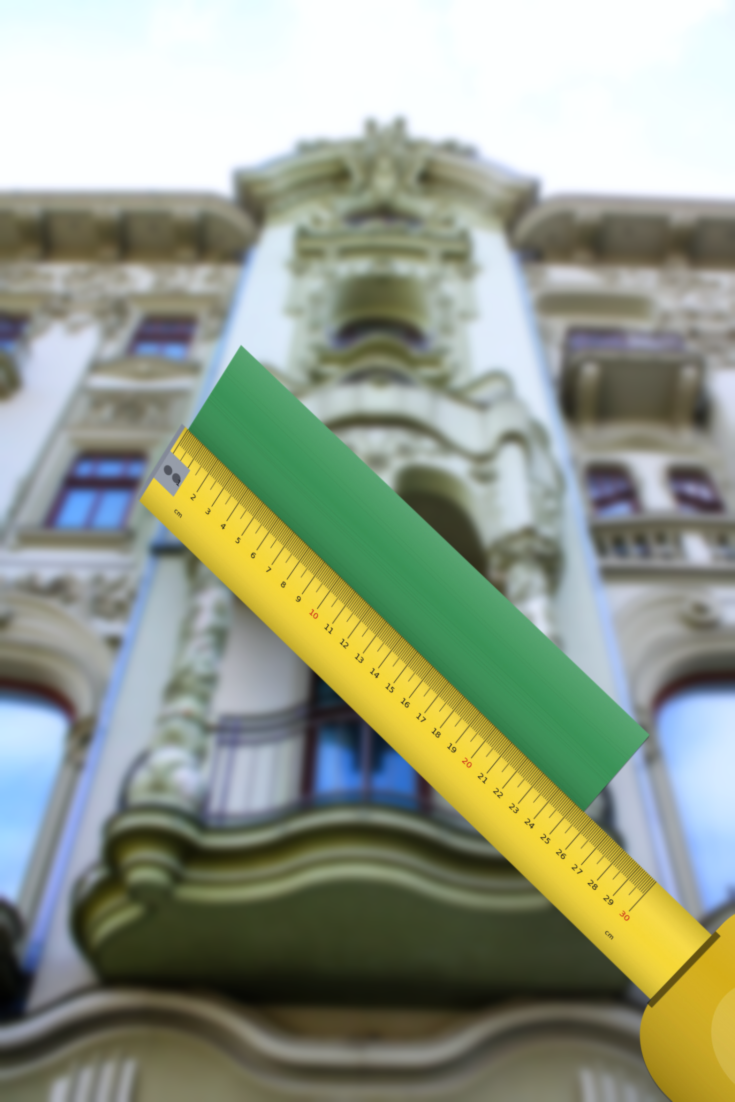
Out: value=25.5 unit=cm
